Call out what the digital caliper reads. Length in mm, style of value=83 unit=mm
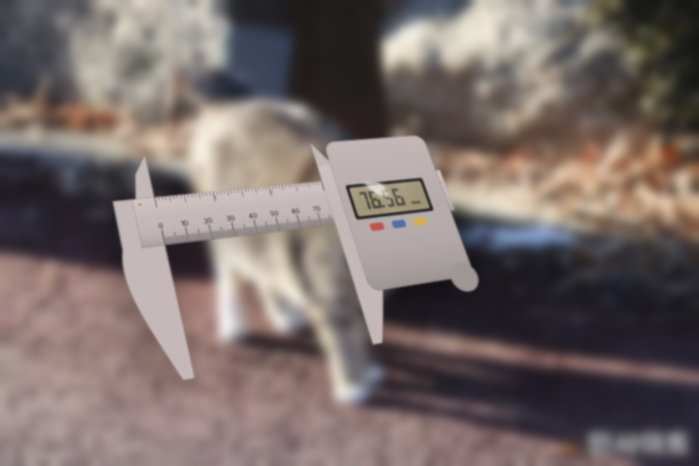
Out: value=76.56 unit=mm
